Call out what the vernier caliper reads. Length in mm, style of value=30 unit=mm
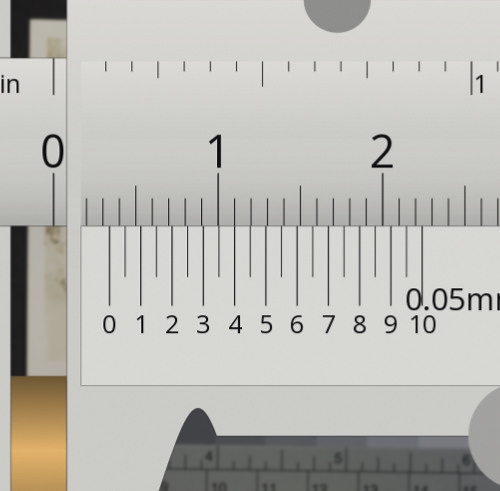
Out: value=3.4 unit=mm
